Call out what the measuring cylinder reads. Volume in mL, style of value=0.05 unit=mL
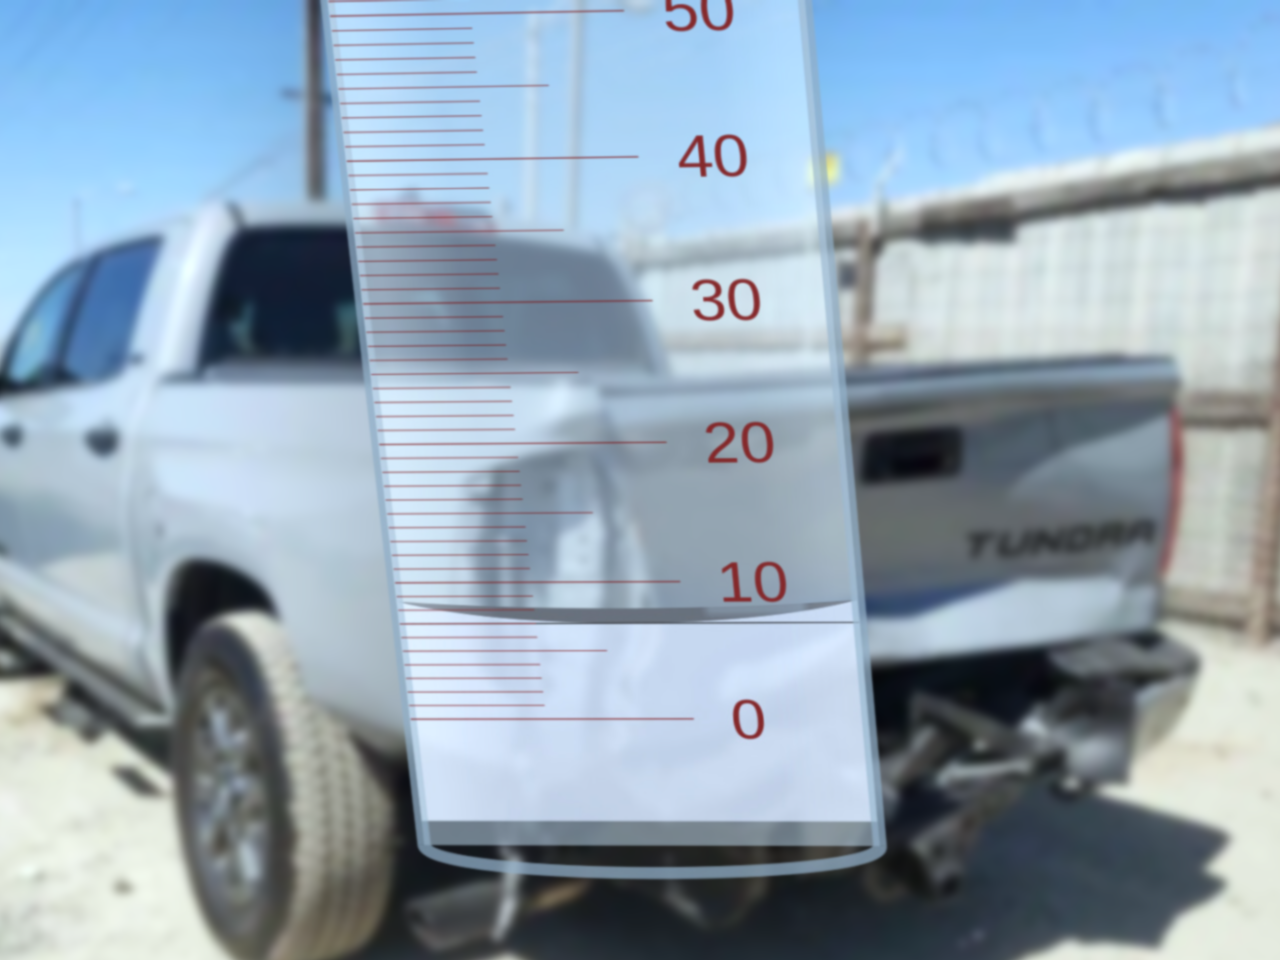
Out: value=7 unit=mL
